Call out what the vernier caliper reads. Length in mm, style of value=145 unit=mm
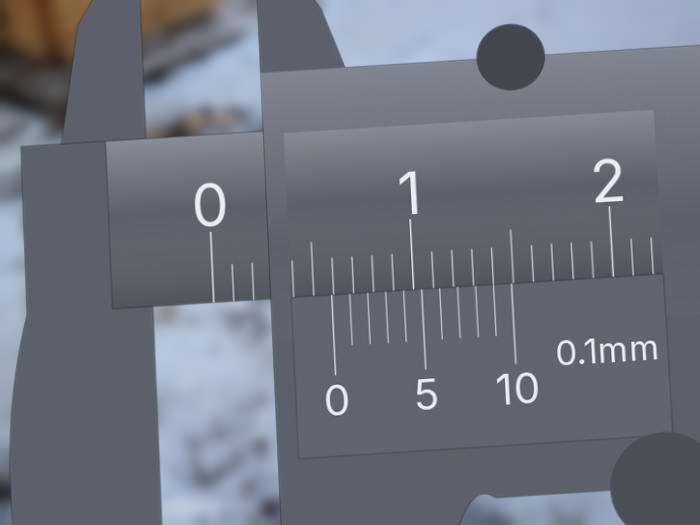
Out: value=5.9 unit=mm
